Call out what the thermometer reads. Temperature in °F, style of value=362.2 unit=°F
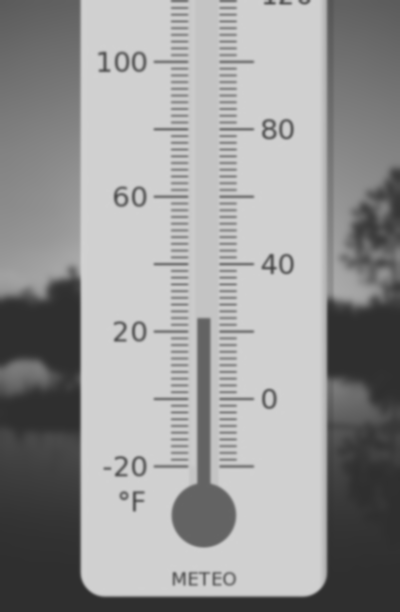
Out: value=24 unit=°F
